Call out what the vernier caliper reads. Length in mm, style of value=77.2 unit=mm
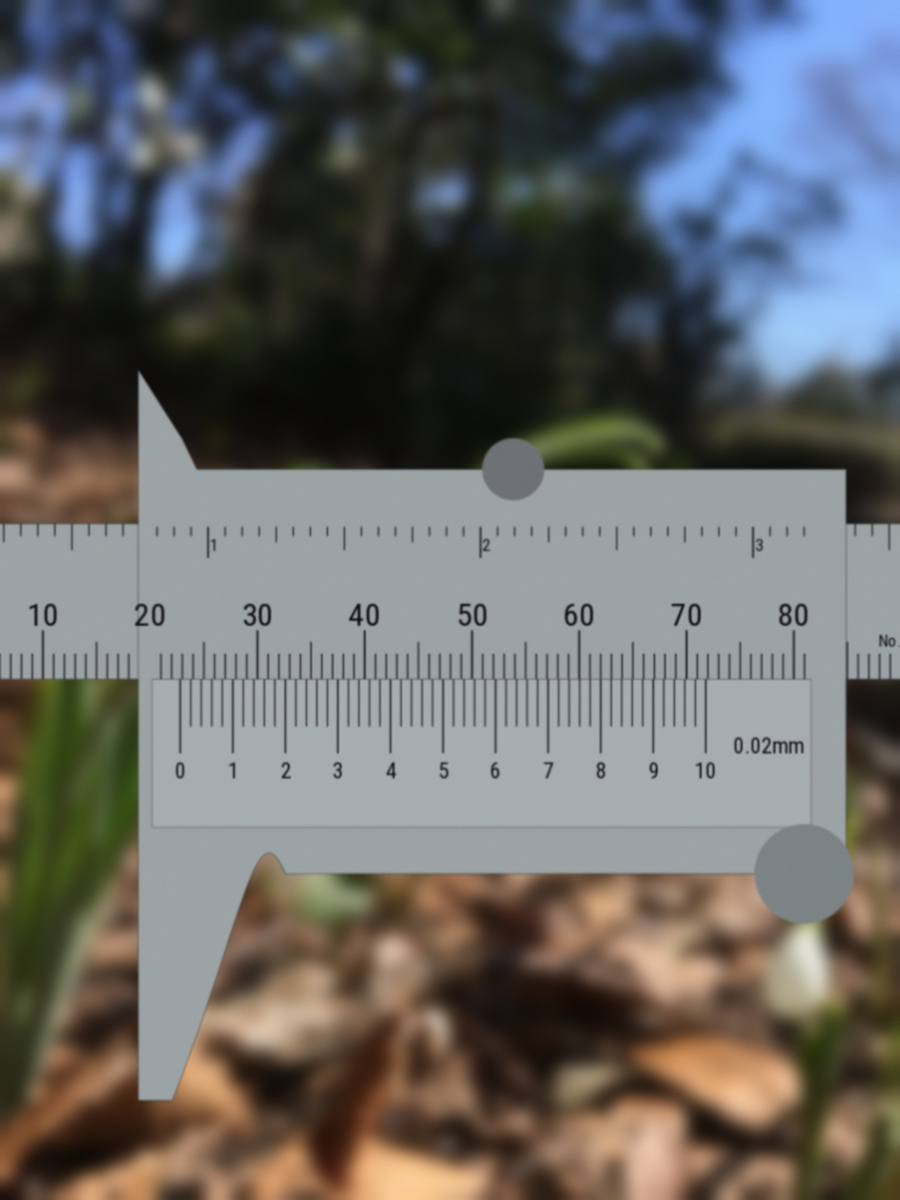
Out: value=22.8 unit=mm
